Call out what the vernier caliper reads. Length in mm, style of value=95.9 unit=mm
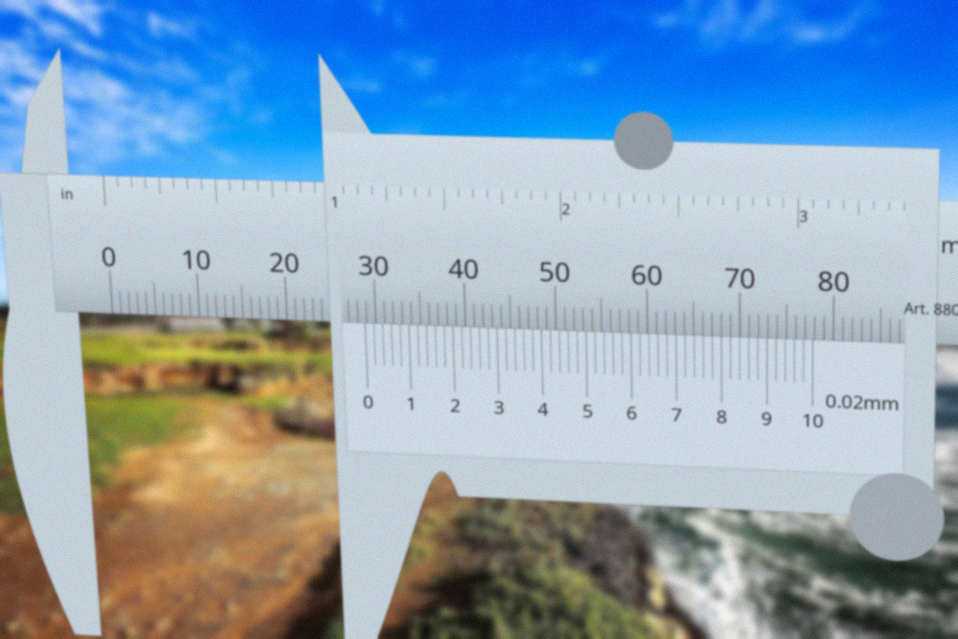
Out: value=28.8 unit=mm
